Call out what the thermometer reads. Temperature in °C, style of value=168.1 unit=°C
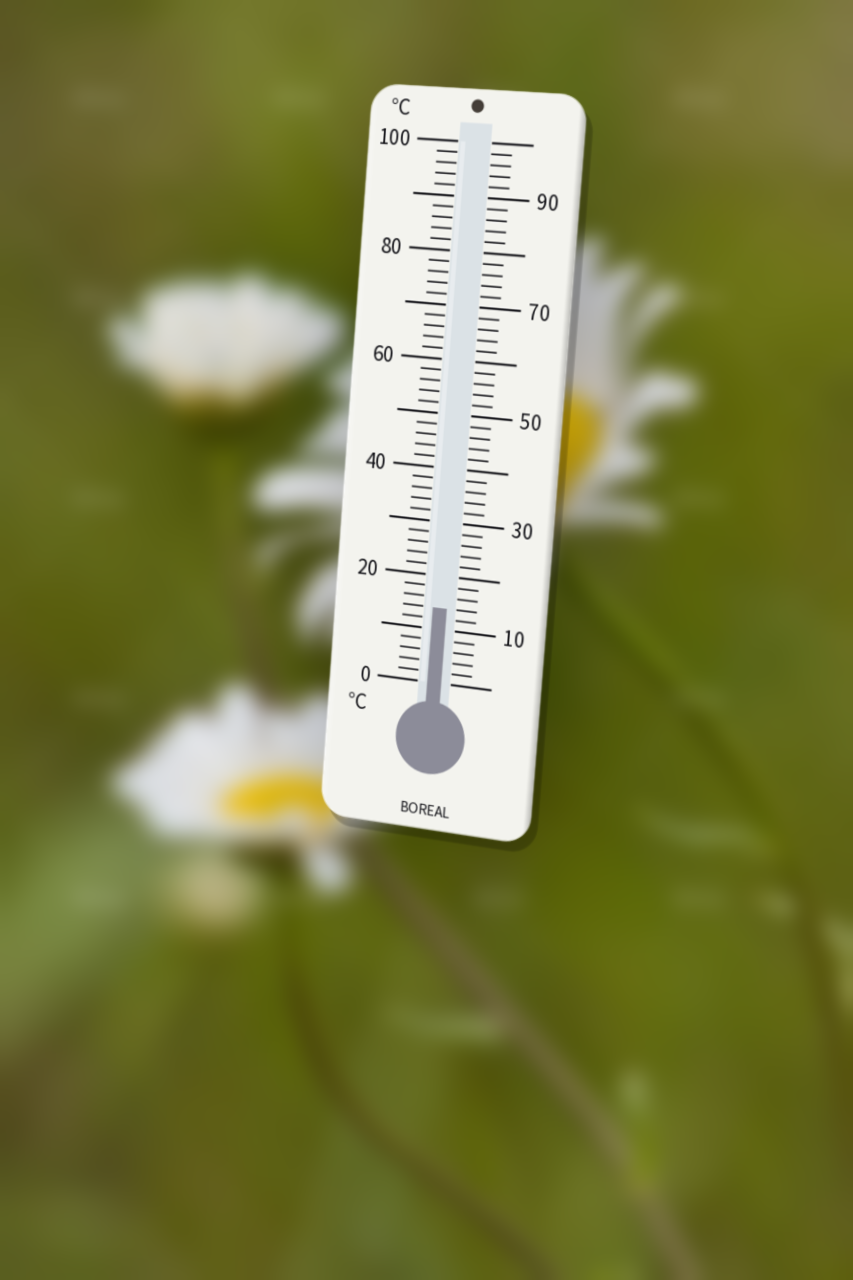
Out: value=14 unit=°C
